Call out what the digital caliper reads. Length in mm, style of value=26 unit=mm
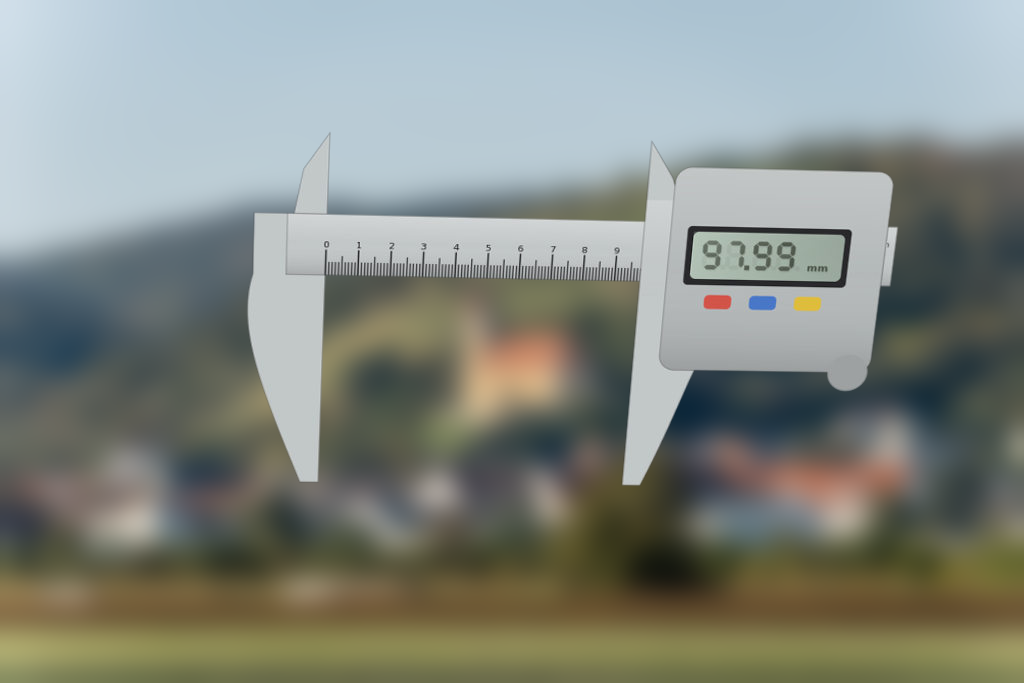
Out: value=97.99 unit=mm
